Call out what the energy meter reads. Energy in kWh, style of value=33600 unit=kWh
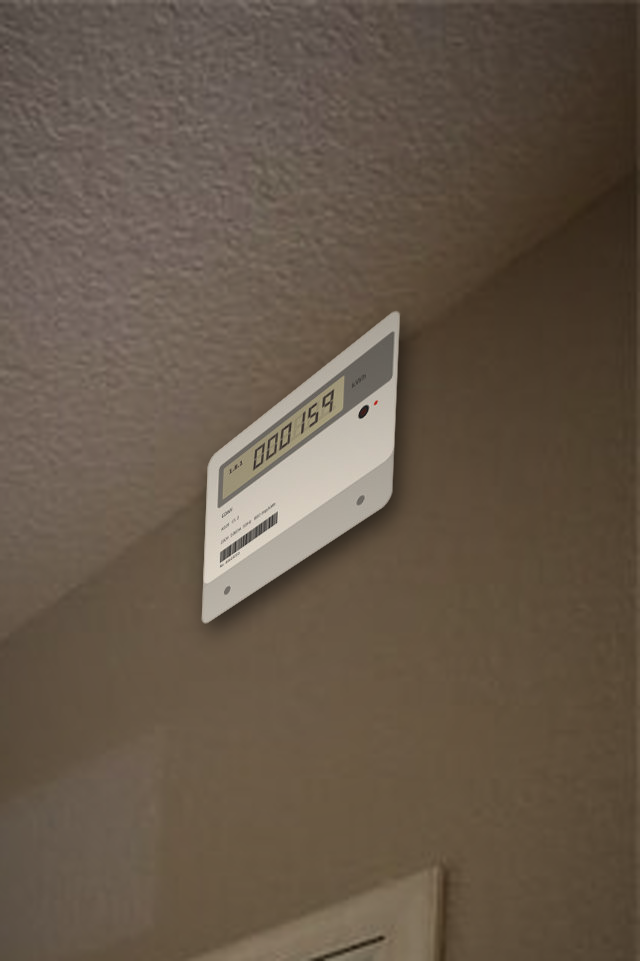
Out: value=159 unit=kWh
